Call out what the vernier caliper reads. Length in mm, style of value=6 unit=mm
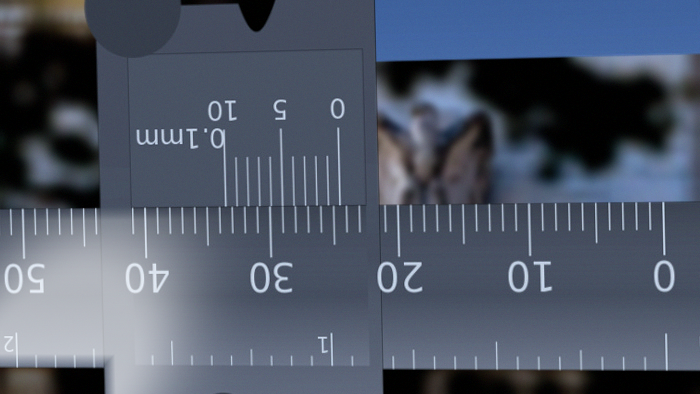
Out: value=24.5 unit=mm
